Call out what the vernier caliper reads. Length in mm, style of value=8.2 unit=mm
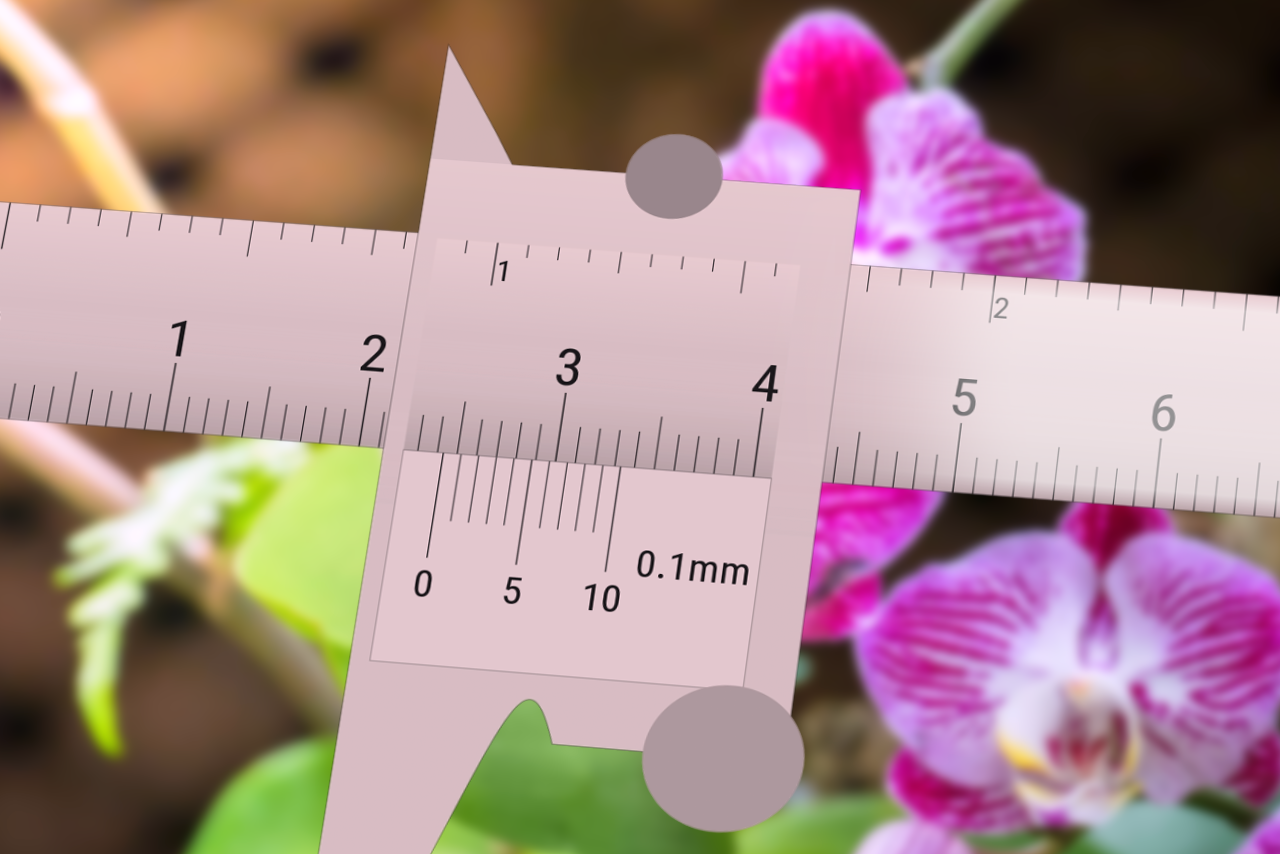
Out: value=24.3 unit=mm
